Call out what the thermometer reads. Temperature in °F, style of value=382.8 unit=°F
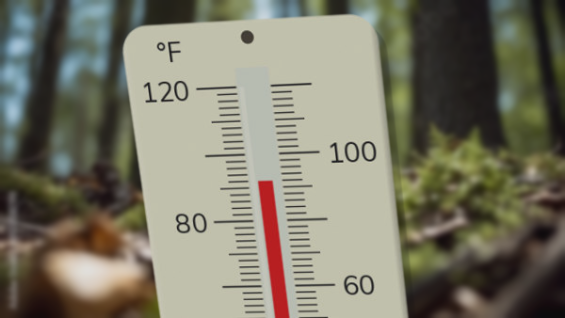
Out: value=92 unit=°F
